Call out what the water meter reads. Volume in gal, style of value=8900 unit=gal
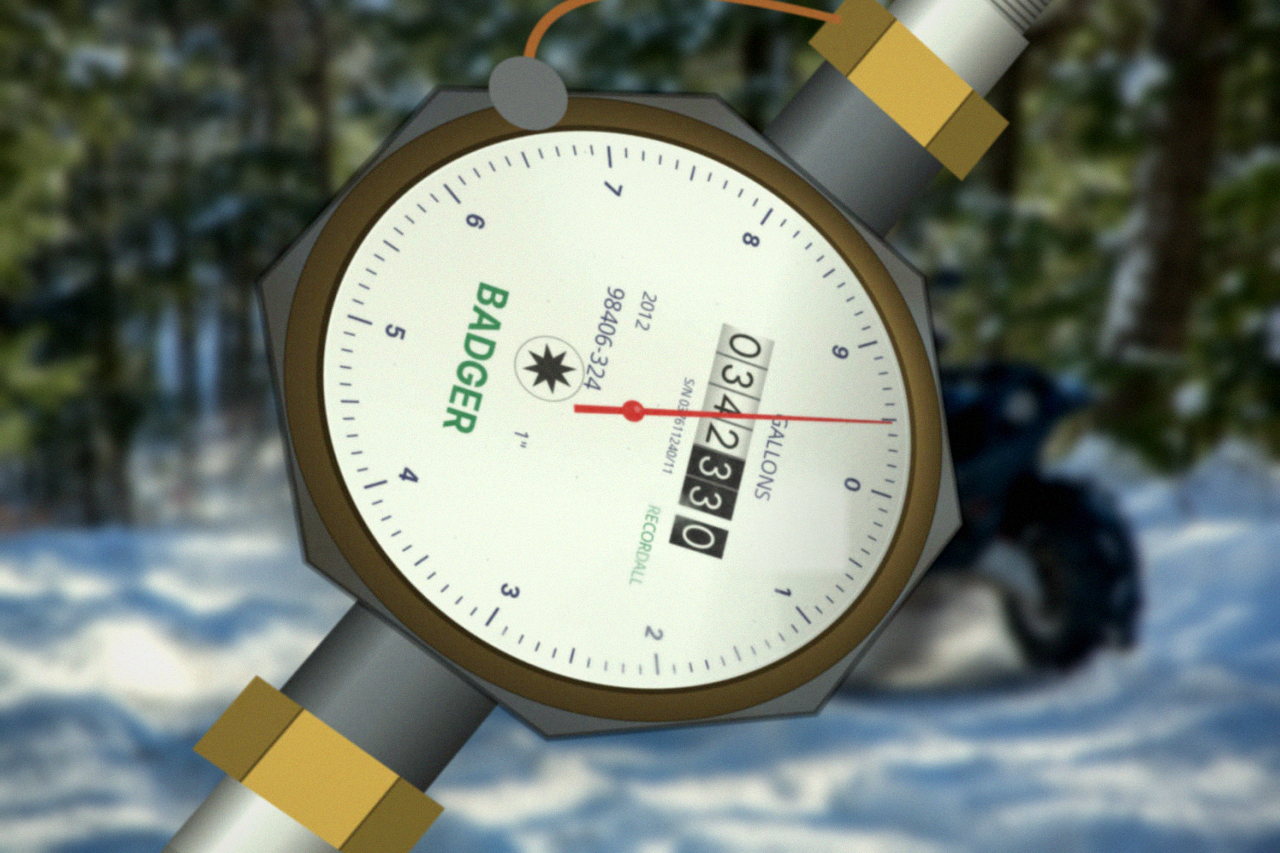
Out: value=342329.5 unit=gal
